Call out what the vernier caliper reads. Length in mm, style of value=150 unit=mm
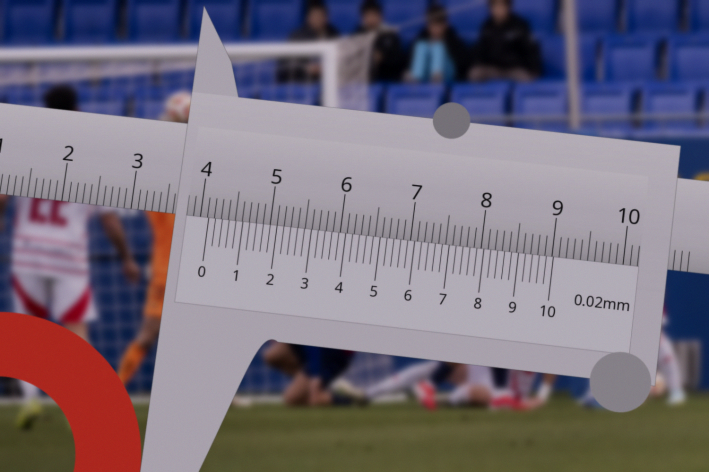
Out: value=41.2 unit=mm
